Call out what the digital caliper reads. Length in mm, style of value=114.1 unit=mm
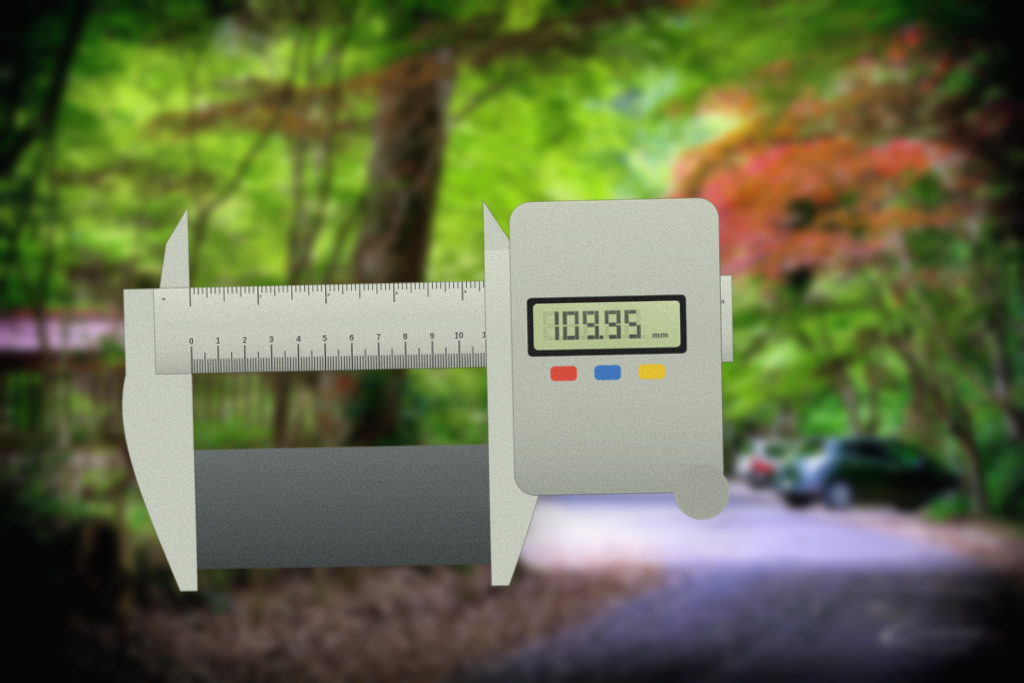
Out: value=109.95 unit=mm
